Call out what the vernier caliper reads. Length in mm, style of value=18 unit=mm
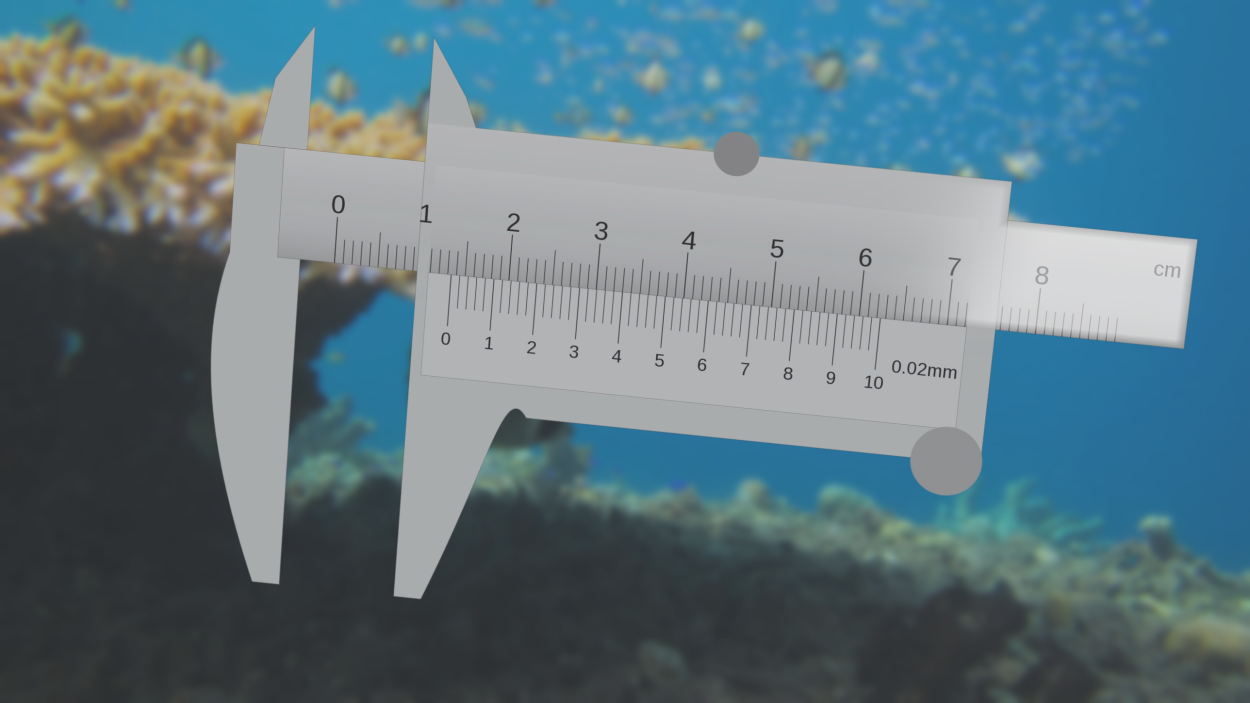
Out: value=13.4 unit=mm
